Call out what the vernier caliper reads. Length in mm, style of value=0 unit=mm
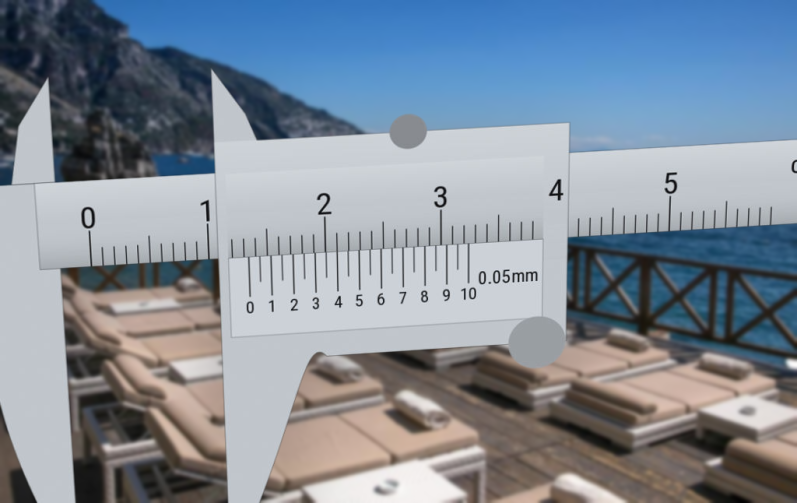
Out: value=13.4 unit=mm
